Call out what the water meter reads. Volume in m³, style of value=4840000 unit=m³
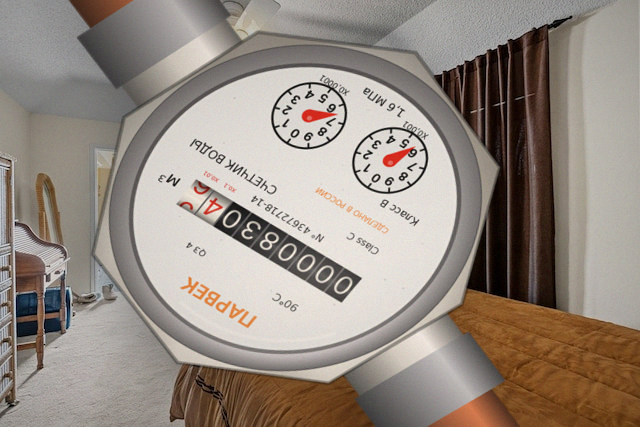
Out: value=830.4556 unit=m³
